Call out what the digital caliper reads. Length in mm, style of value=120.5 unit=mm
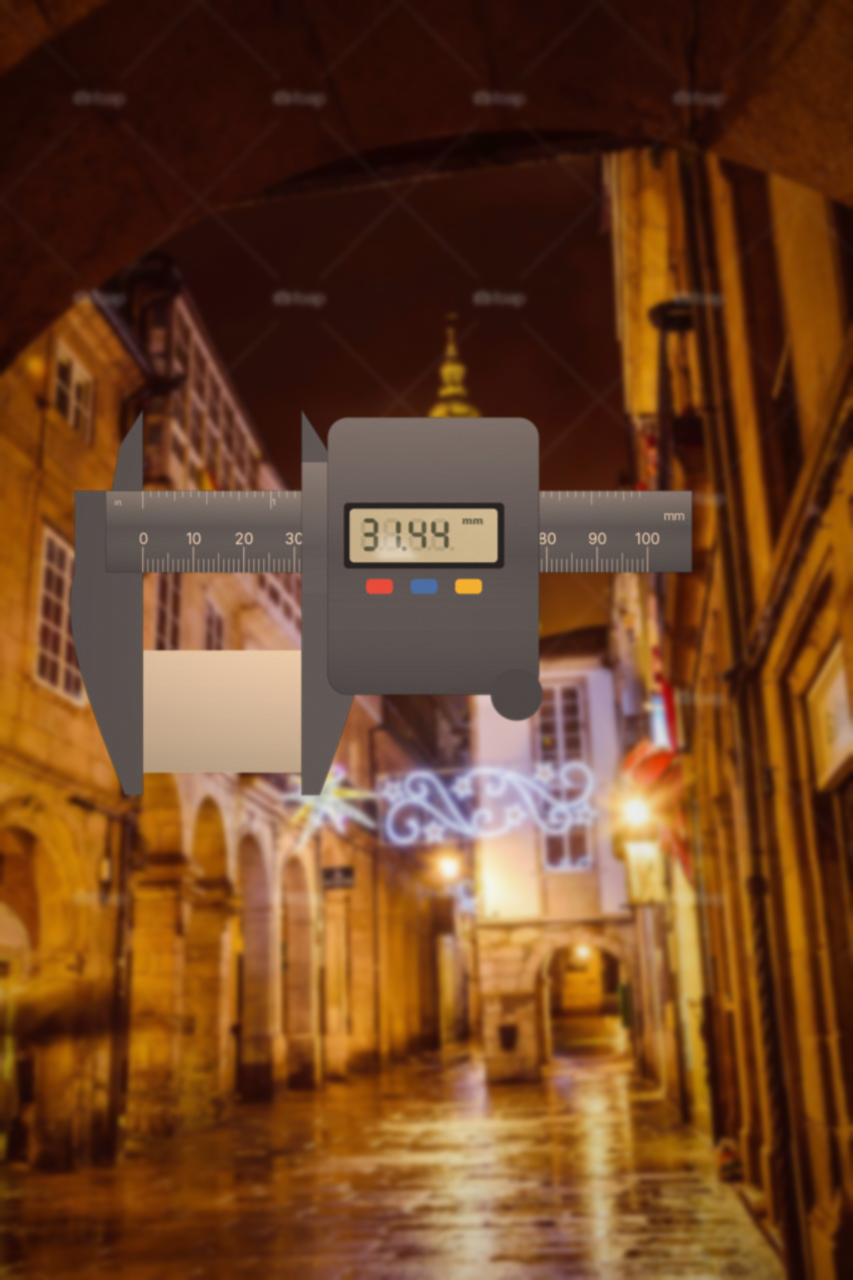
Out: value=31.44 unit=mm
